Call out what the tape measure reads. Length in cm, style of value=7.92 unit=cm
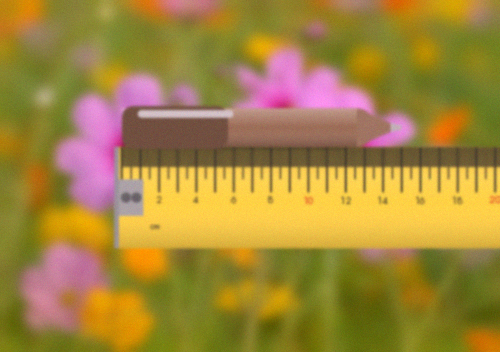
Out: value=15 unit=cm
